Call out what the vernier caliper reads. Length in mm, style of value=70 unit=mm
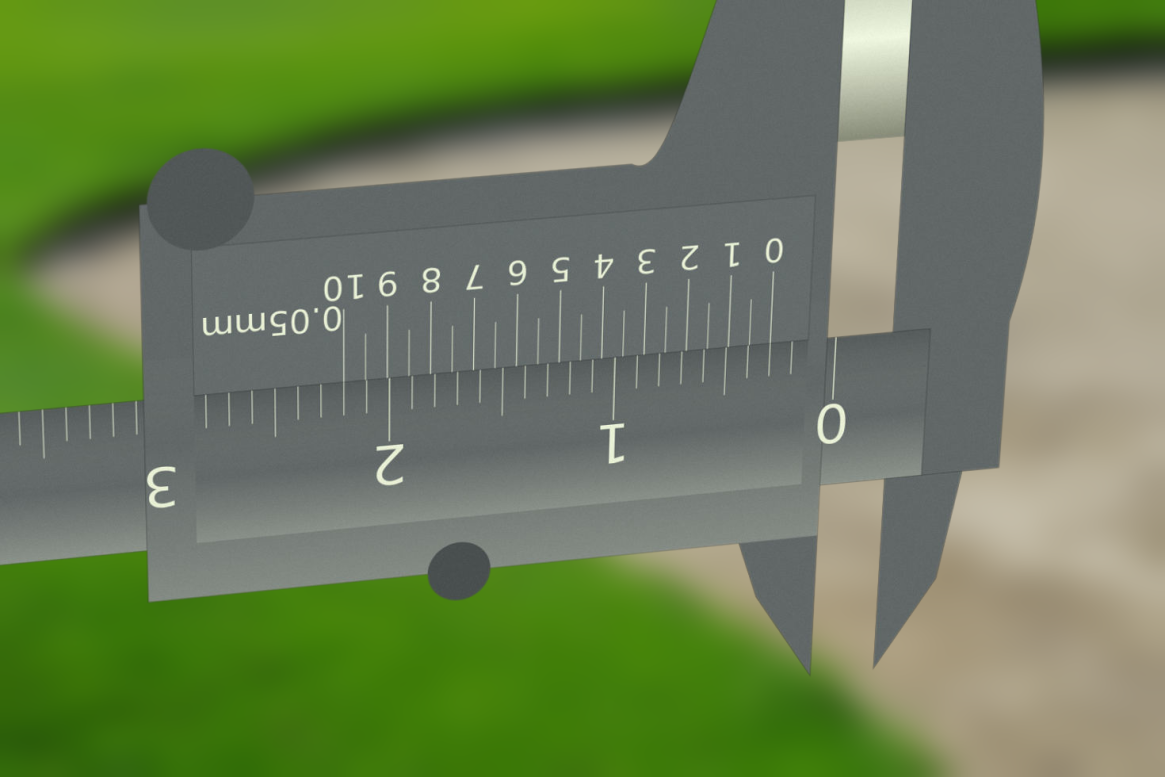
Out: value=3.00 unit=mm
